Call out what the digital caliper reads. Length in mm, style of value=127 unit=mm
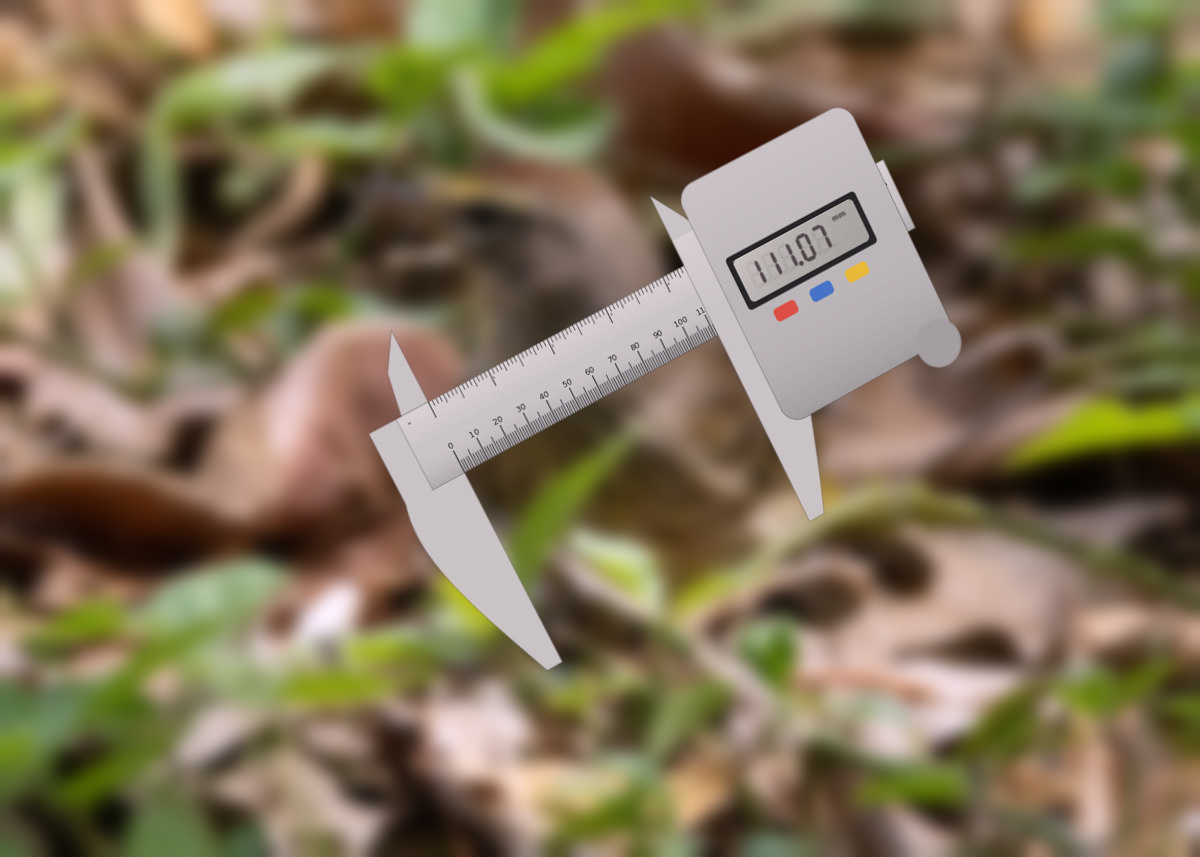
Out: value=111.07 unit=mm
